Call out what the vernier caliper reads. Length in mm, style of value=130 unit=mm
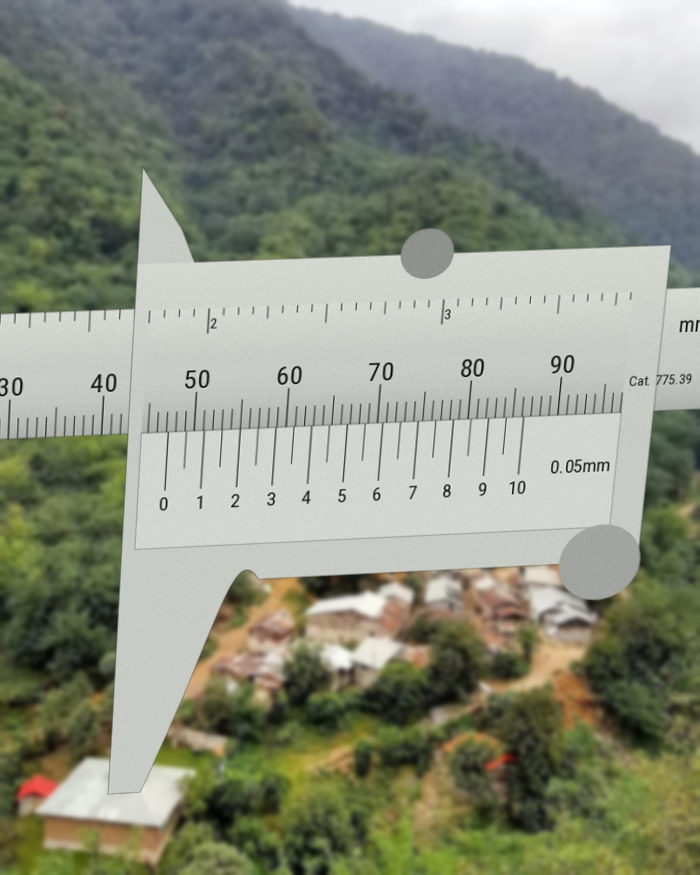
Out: value=47.2 unit=mm
